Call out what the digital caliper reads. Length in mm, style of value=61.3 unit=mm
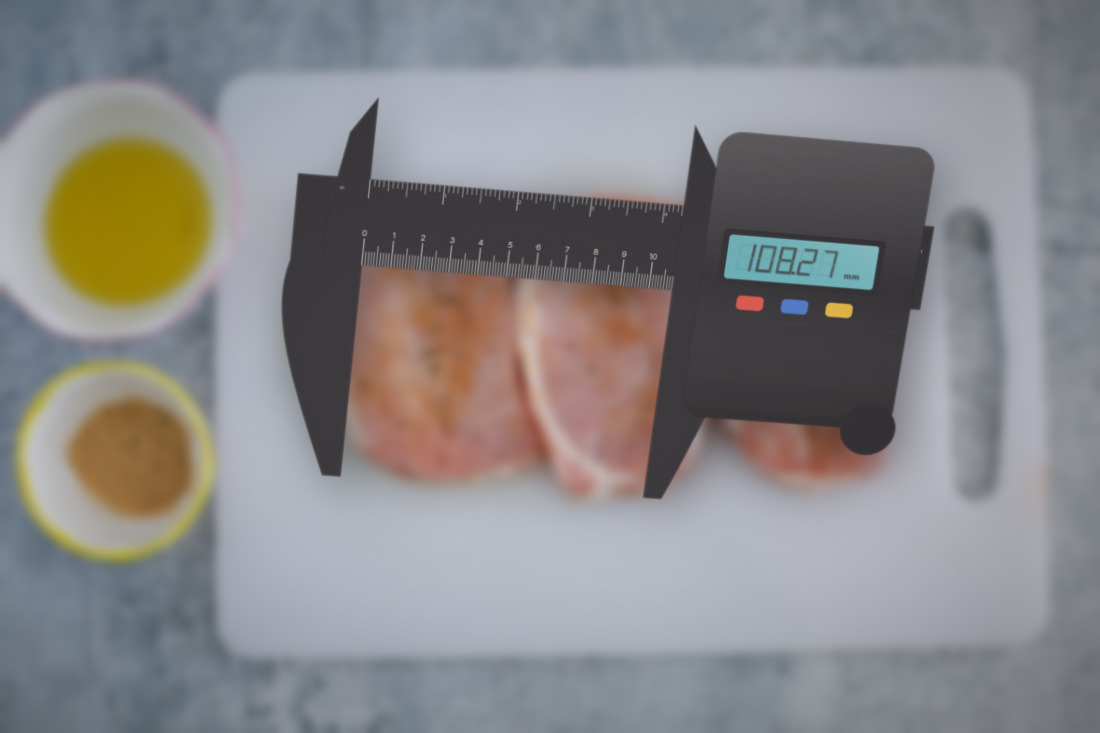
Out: value=108.27 unit=mm
